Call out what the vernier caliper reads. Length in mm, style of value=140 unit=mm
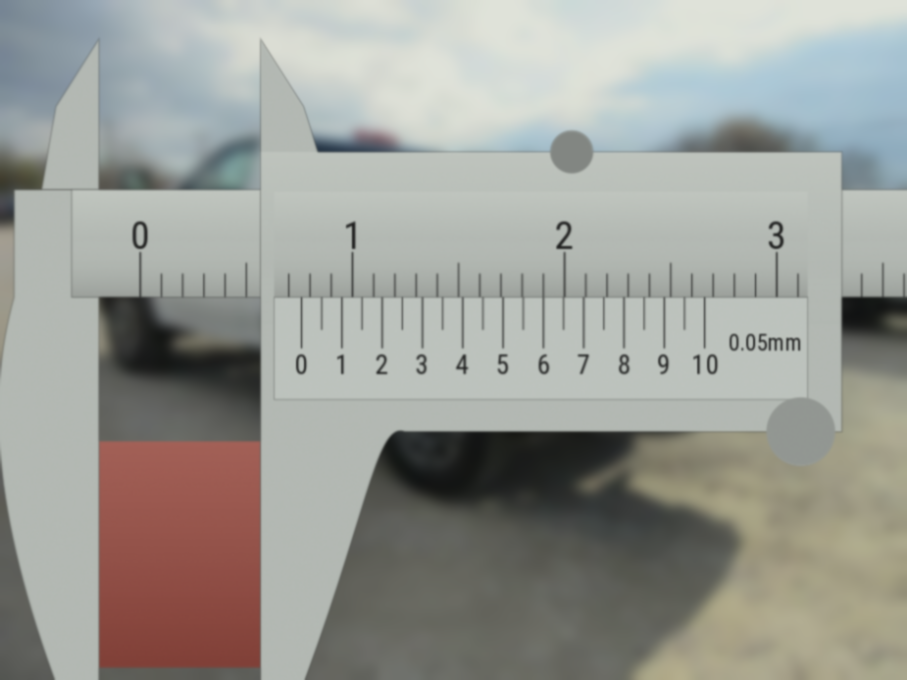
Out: value=7.6 unit=mm
